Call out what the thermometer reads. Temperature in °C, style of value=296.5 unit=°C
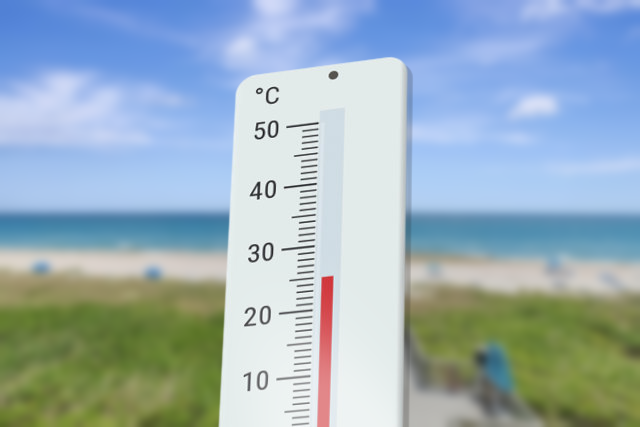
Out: value=25 unit=°C
